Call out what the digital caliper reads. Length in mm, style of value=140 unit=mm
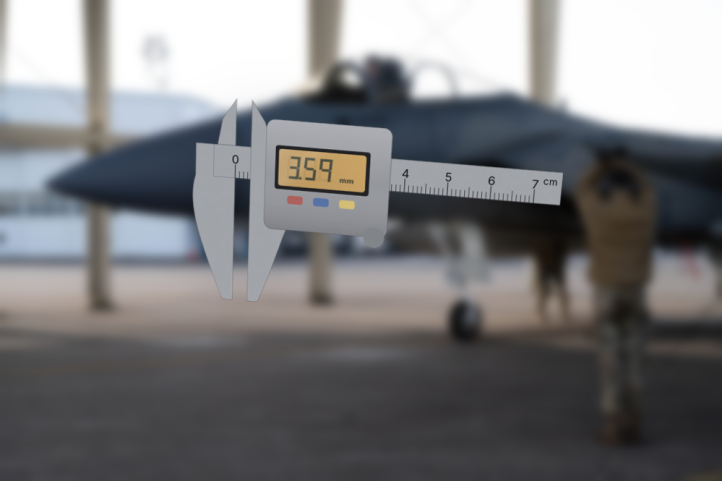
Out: value=3.59 unit=mm
